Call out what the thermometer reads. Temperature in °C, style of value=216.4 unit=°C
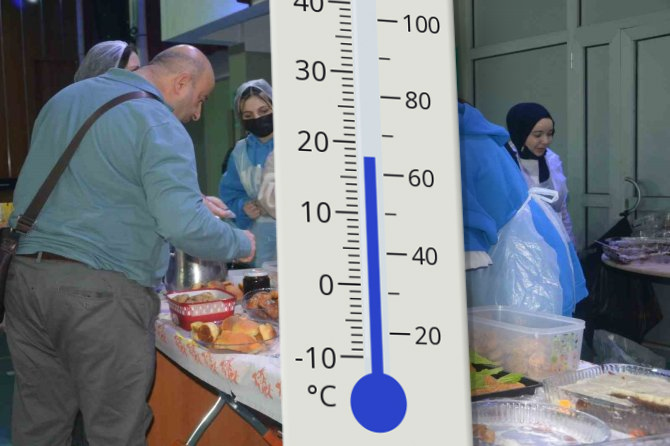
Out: value=18 unit=°C
